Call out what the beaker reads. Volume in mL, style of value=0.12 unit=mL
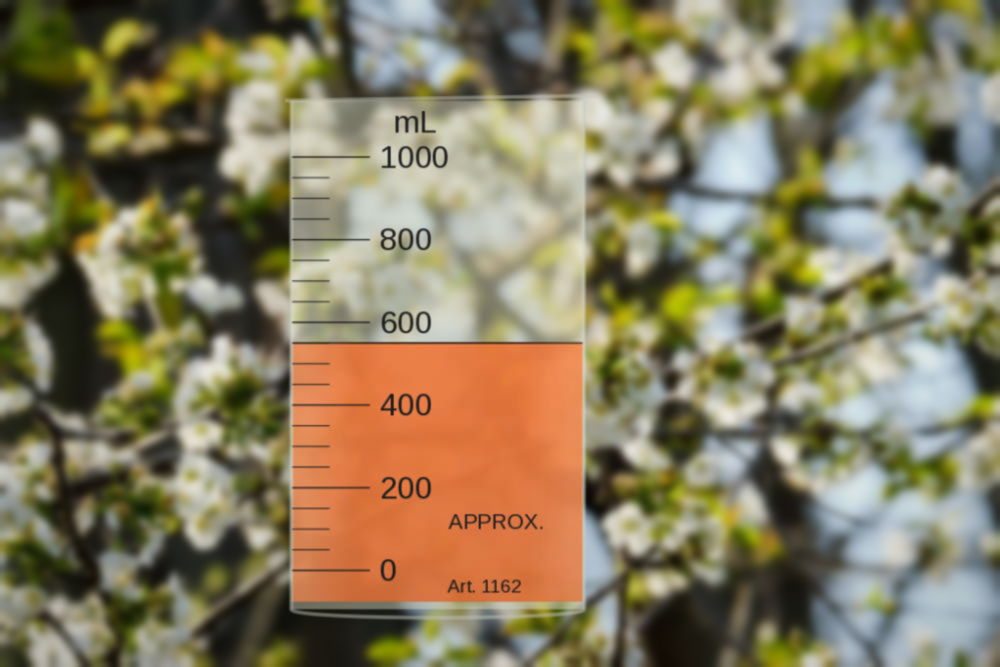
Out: value=550 unit=mL
